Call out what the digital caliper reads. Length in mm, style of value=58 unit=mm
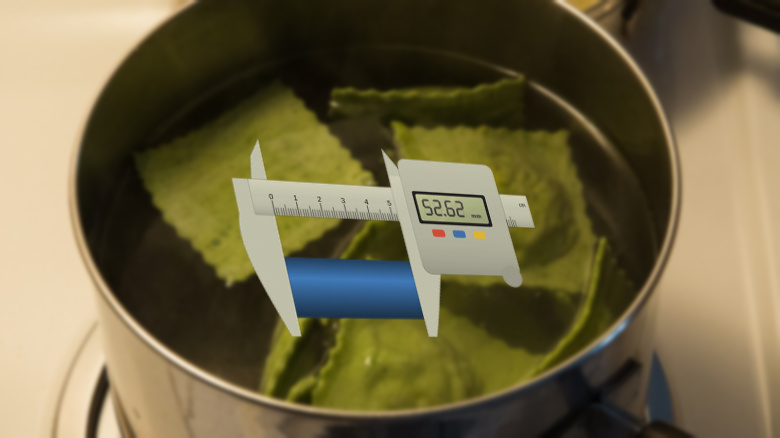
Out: value=52.62 unit=mm
